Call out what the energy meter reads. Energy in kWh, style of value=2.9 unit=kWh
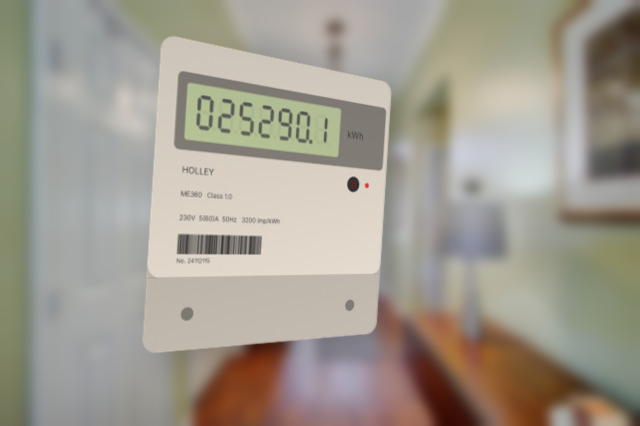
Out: value=25290.1 unit=kWh
